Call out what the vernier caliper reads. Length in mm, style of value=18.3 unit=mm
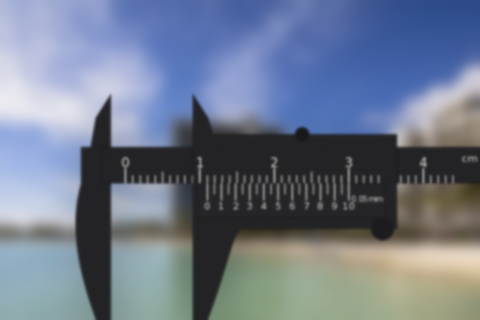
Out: value=11.0 unit=mm
